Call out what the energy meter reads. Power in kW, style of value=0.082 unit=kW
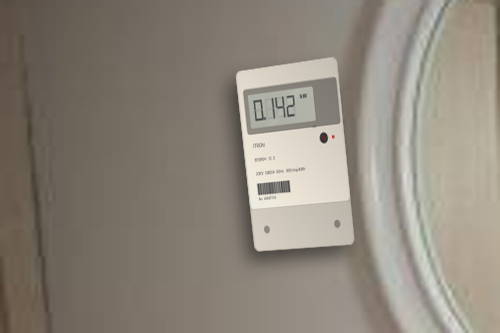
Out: value=0.142 unit=kW
